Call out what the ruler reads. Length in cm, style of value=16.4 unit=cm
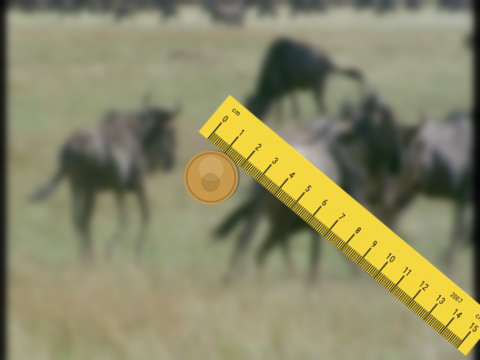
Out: value=2.5 unit=cm
